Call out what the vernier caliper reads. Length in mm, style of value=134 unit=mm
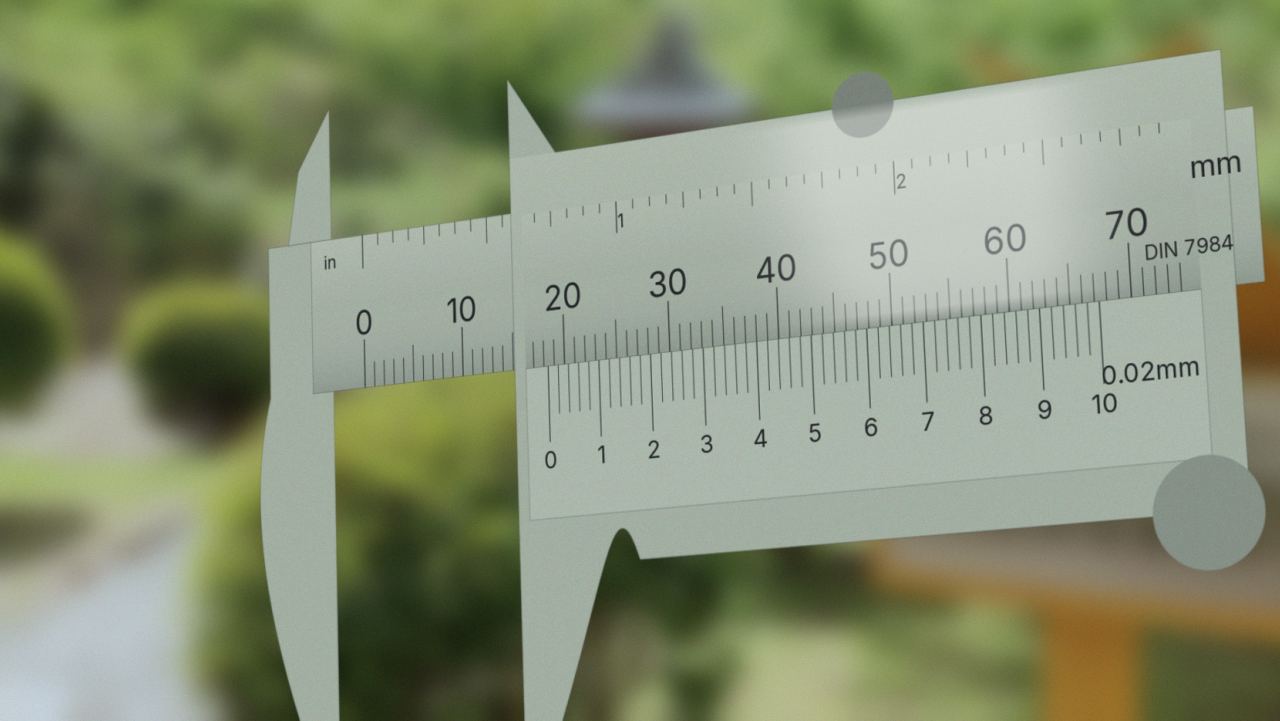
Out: value=18.4 unit=mm
